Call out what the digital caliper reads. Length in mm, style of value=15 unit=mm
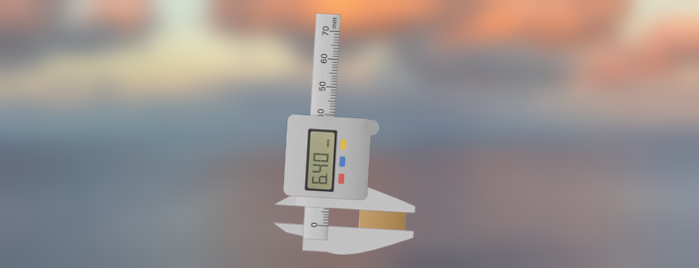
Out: value=6.40 unit=mm
